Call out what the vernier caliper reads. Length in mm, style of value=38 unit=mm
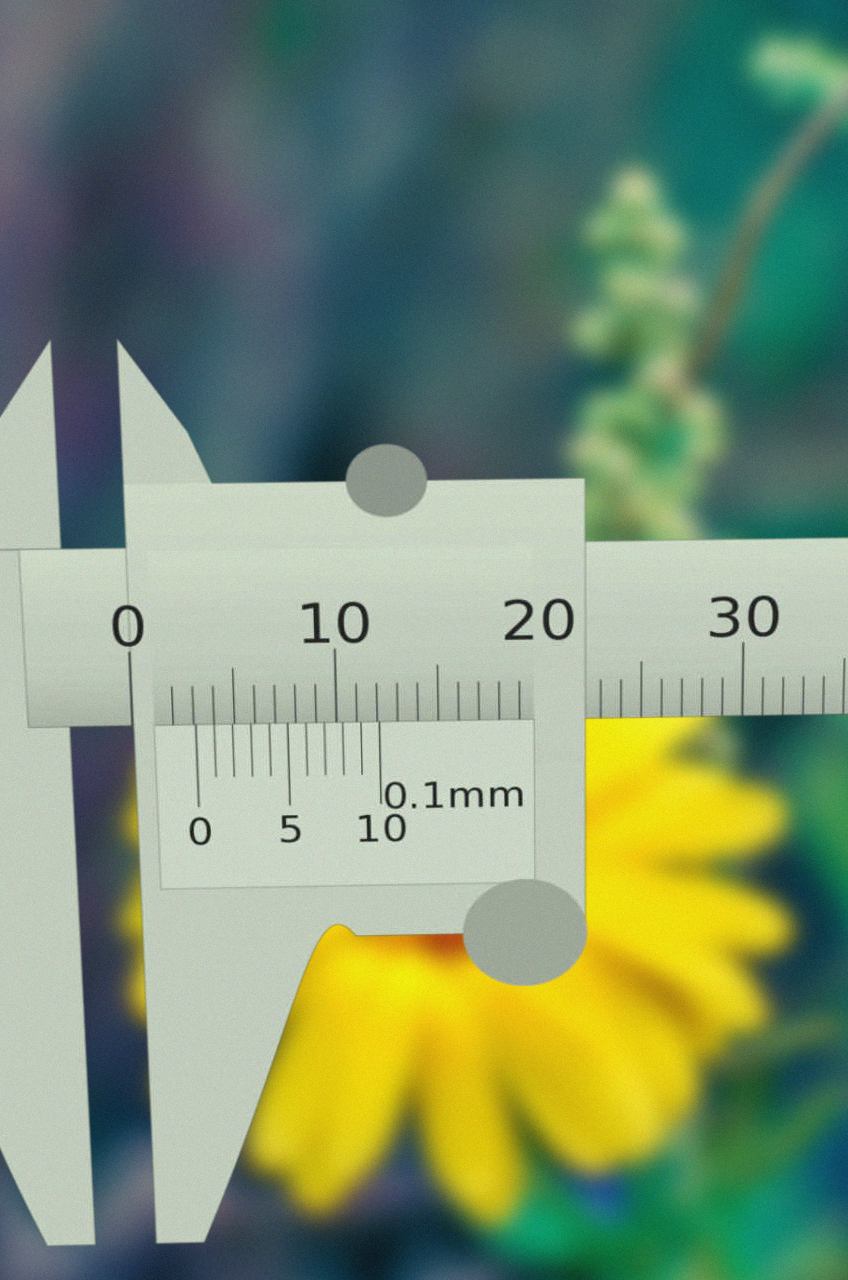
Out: value=3.1 unit=mm
